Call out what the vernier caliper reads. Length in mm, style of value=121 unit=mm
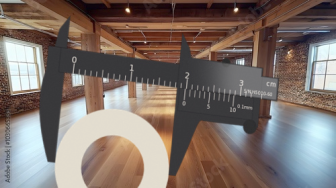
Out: value=19.8 unit=mm
